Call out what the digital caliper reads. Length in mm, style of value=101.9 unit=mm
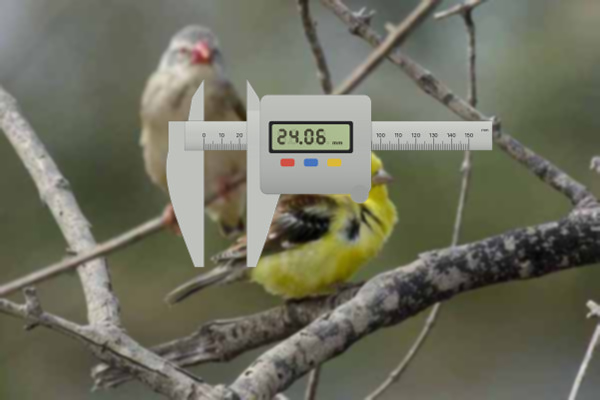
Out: value=24.06 unit=mm
